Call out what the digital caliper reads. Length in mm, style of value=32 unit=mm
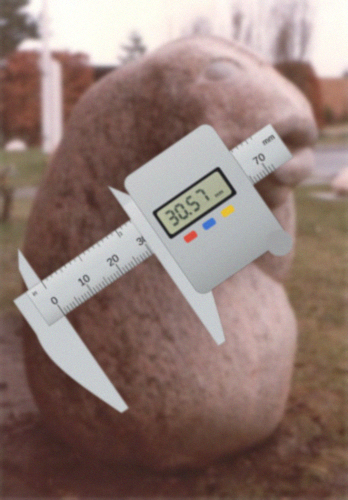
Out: value=30.57 unit=mm
